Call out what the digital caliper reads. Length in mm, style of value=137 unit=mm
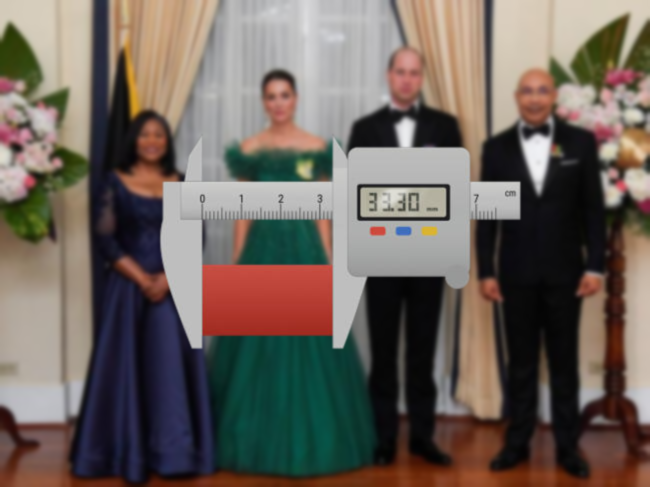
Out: value=33.30 unit=mm
